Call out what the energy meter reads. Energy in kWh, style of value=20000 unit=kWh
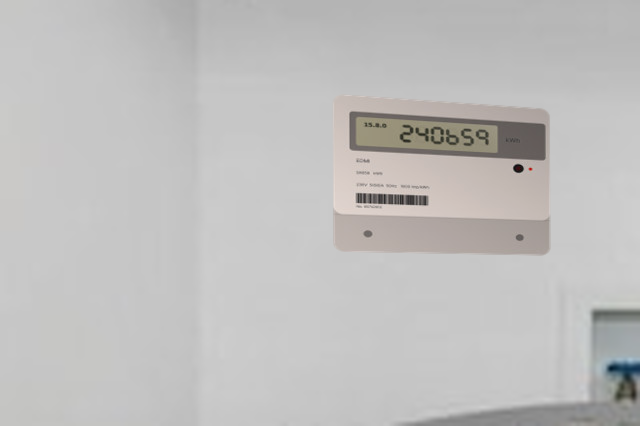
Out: value=240659 unit=kWh
